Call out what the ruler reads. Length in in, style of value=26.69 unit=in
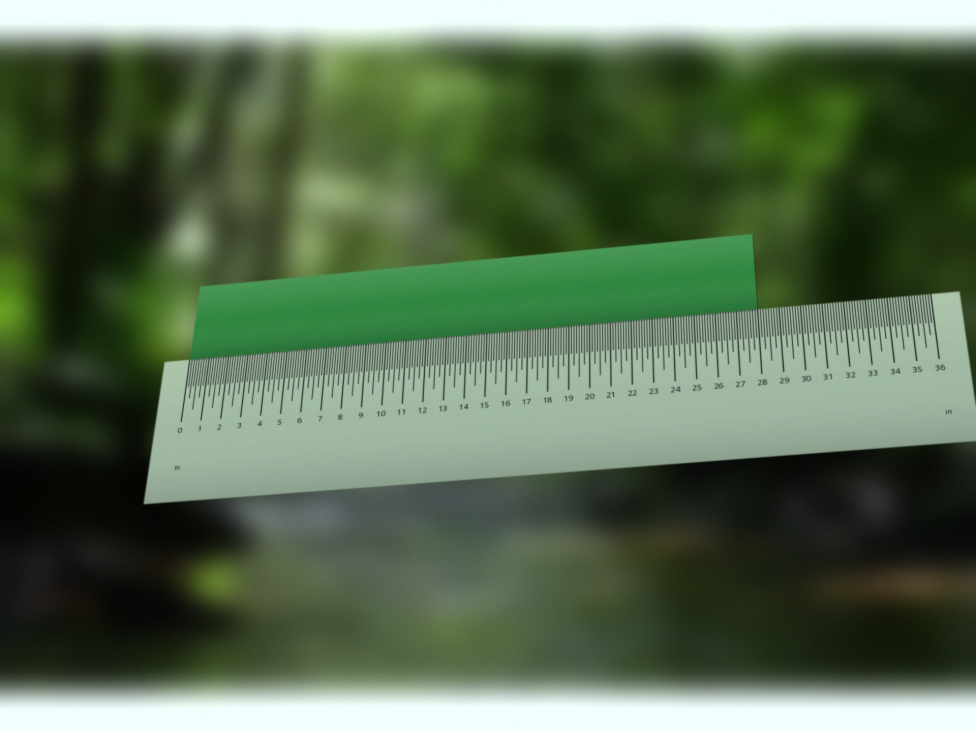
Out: value=28 unit=in
